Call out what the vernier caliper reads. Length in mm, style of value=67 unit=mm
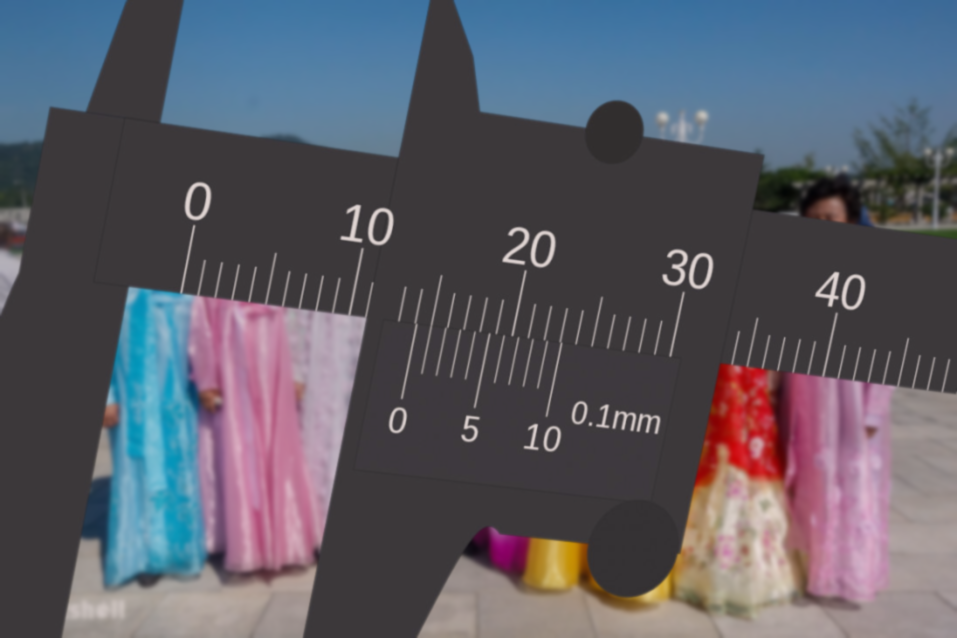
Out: value=14.1 unit=mm
